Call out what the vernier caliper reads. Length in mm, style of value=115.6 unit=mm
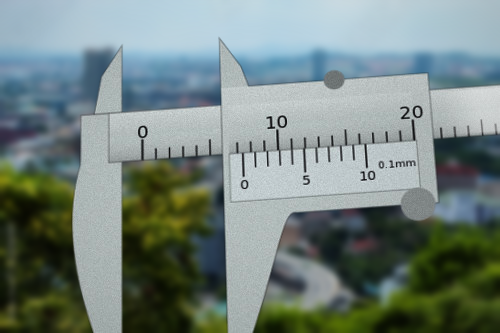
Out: value=7.4 unit=mm
